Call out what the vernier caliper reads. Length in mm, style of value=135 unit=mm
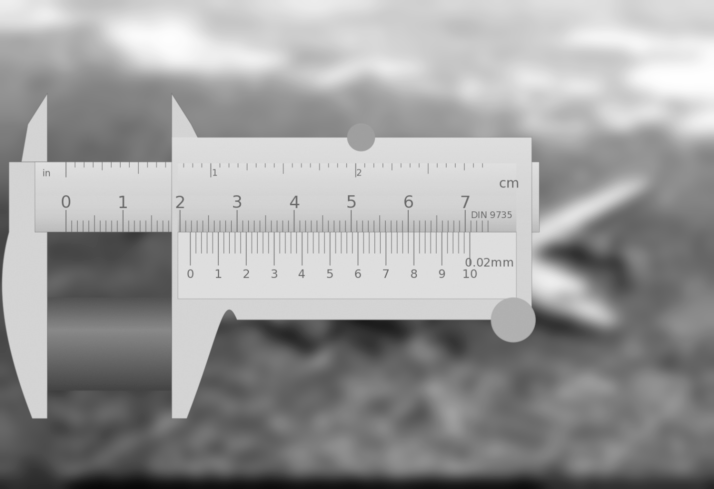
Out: value=21.8 unit=mm
